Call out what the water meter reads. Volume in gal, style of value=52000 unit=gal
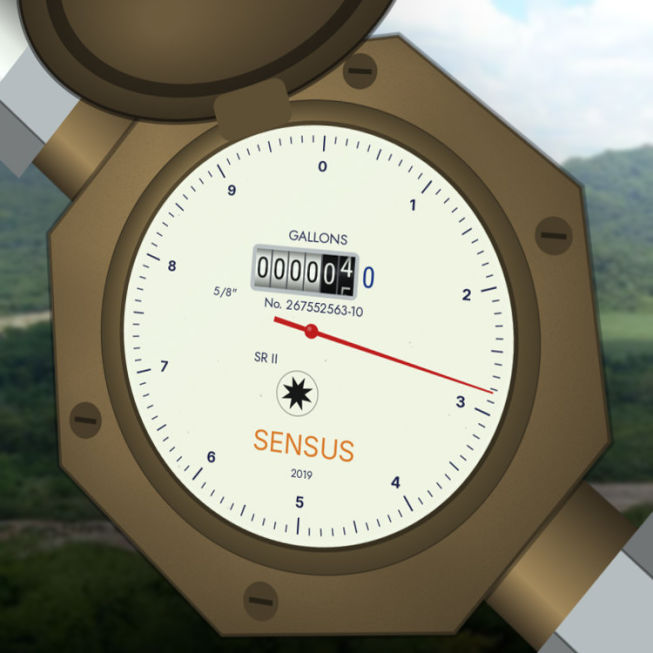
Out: value=42.8 unit=gal
